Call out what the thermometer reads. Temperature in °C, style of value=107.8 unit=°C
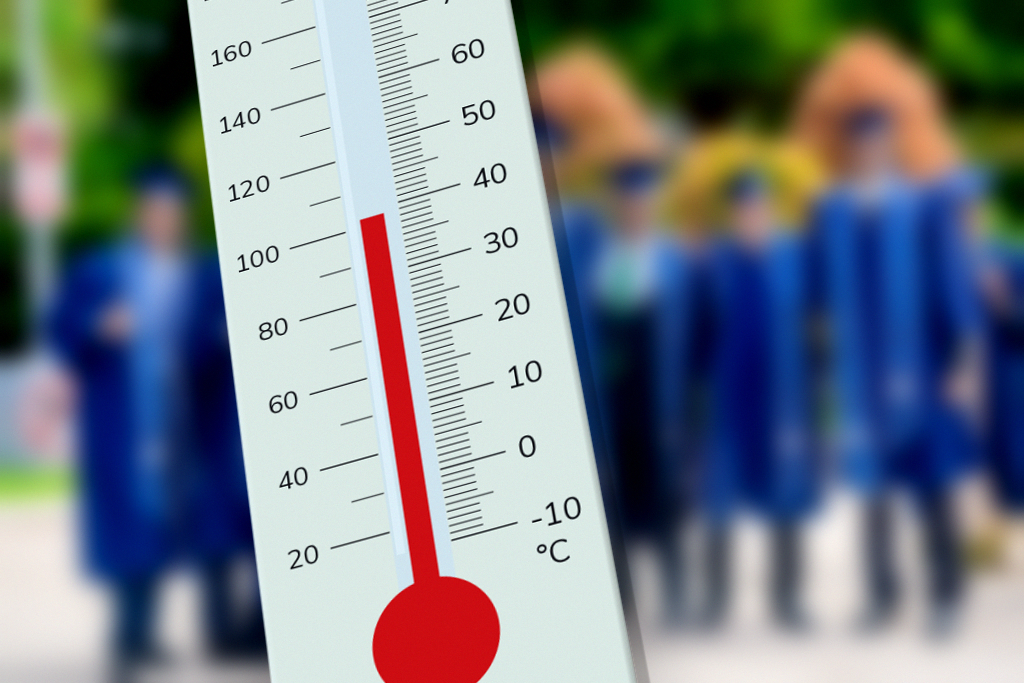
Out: value=39 unit=°C
